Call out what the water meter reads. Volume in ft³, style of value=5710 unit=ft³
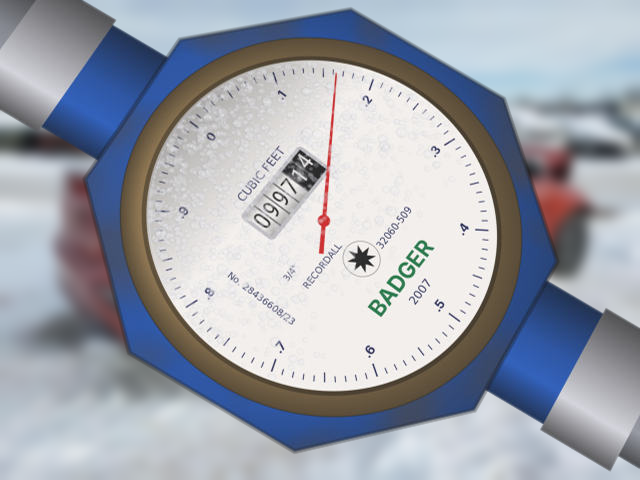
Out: value=99714.16 unit=ft³
